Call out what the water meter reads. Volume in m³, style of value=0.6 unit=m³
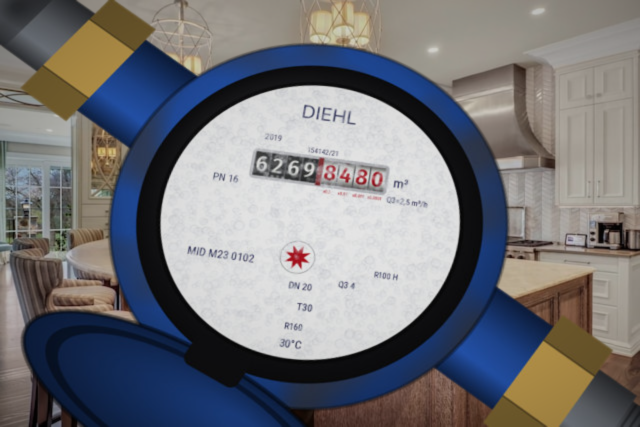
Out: value=6269.8480 unit=m³
